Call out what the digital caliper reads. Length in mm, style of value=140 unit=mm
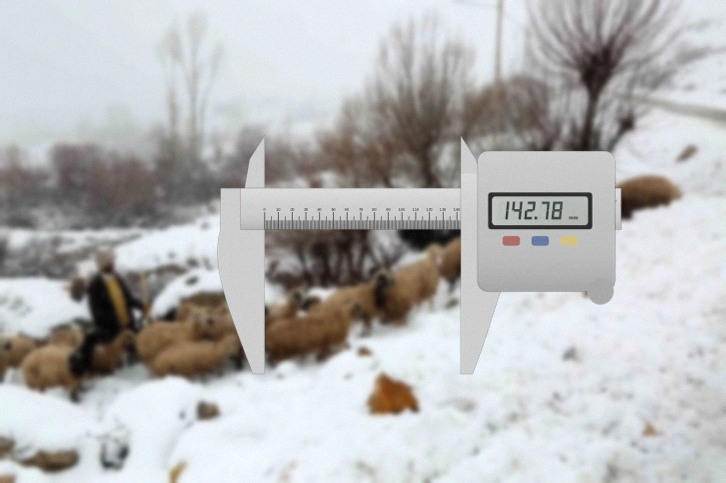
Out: value=142.78 unit=mm
